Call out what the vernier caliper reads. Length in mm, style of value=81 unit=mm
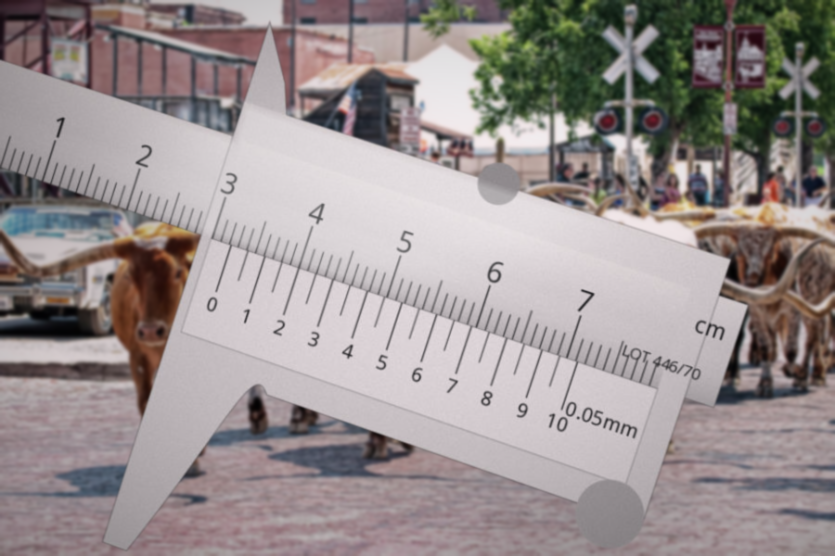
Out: value=32.2 unit=mm
